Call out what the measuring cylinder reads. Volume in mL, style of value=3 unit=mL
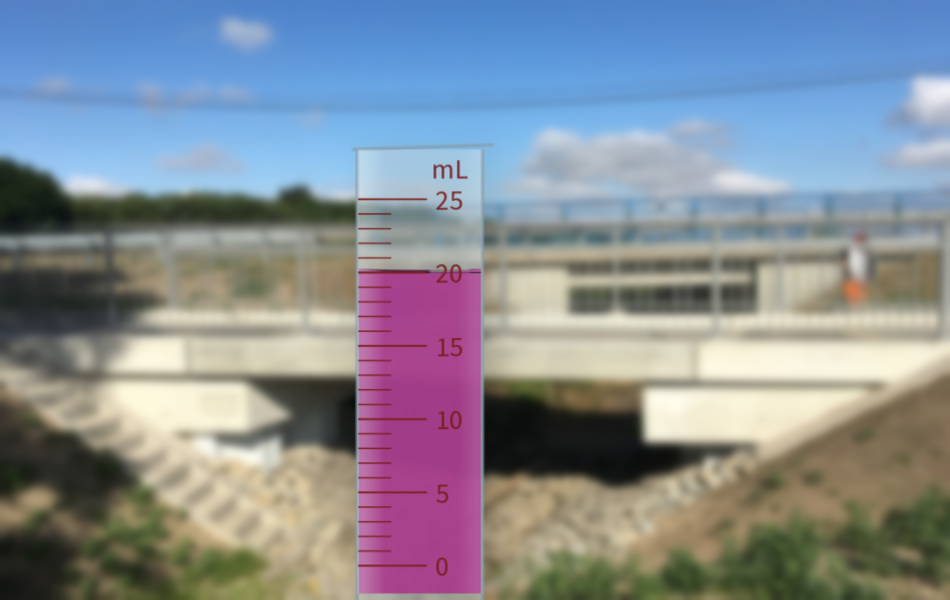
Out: value=20 unit=mL
